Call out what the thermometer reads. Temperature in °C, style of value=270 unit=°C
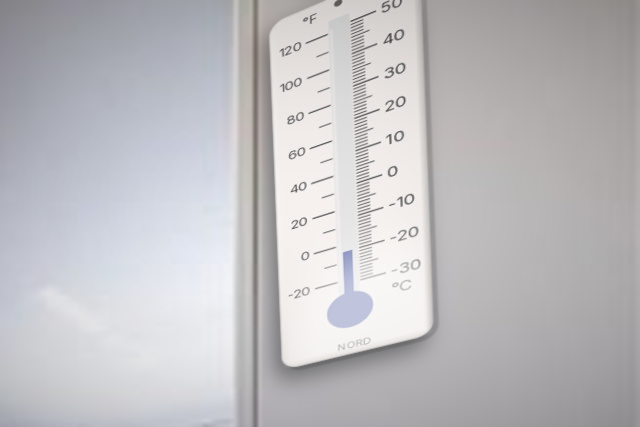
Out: value=-20 unit=°C
